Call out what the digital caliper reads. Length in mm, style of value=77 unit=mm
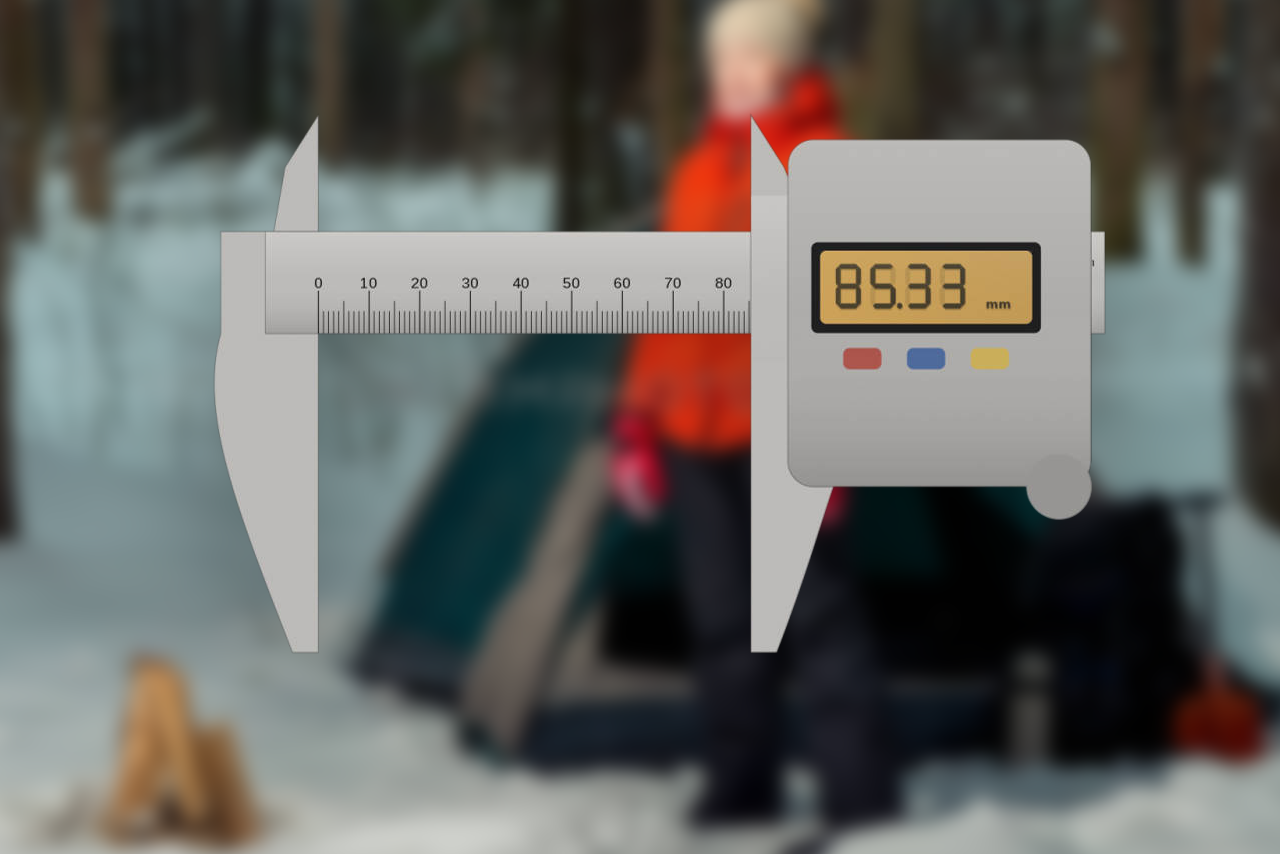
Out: value=85.33 unit=mm
